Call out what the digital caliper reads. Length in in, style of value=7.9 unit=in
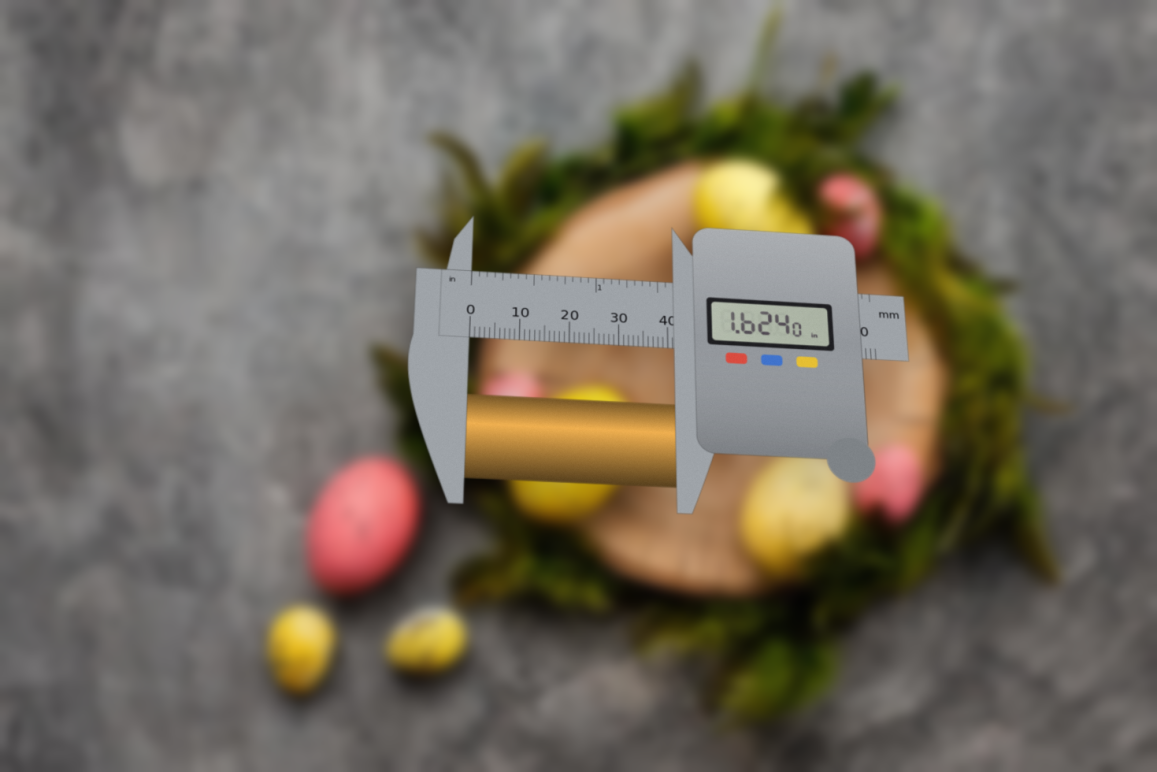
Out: value=1.6240 unit=in
